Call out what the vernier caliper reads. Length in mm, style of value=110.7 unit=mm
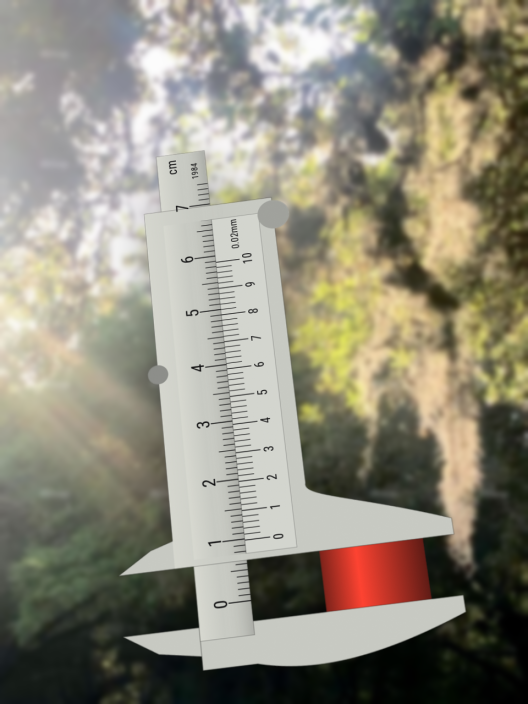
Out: value=9.8 unit=mm
